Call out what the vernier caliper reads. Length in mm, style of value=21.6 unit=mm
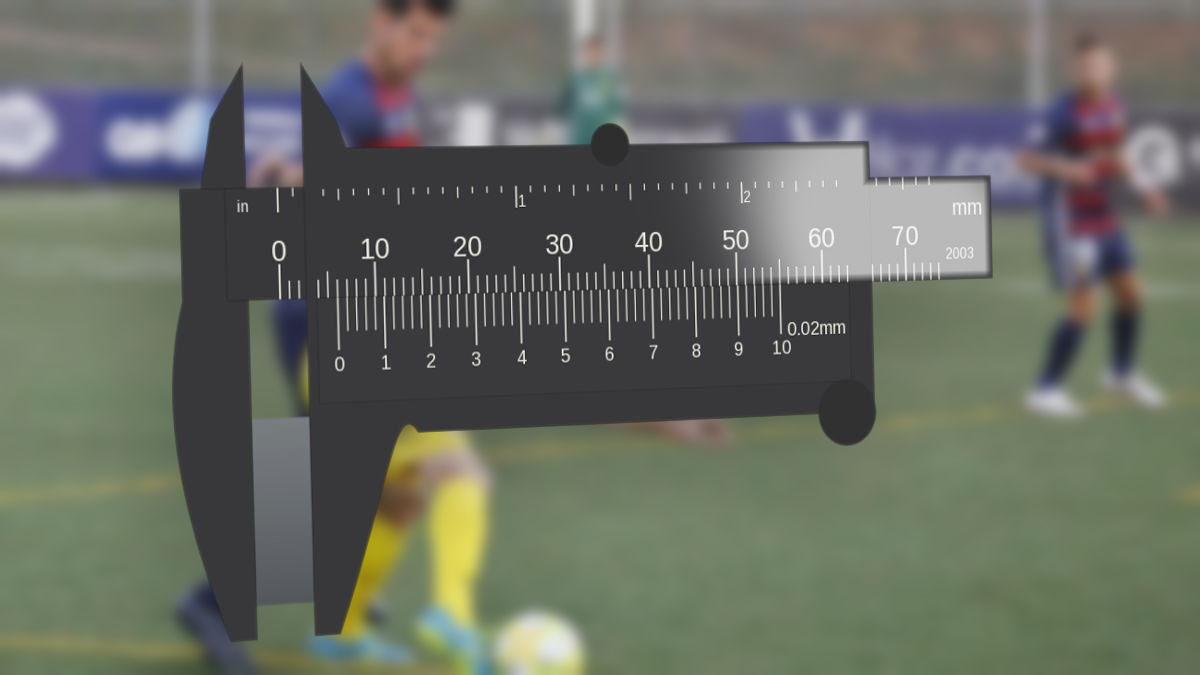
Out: value=6.0 unit=mm
